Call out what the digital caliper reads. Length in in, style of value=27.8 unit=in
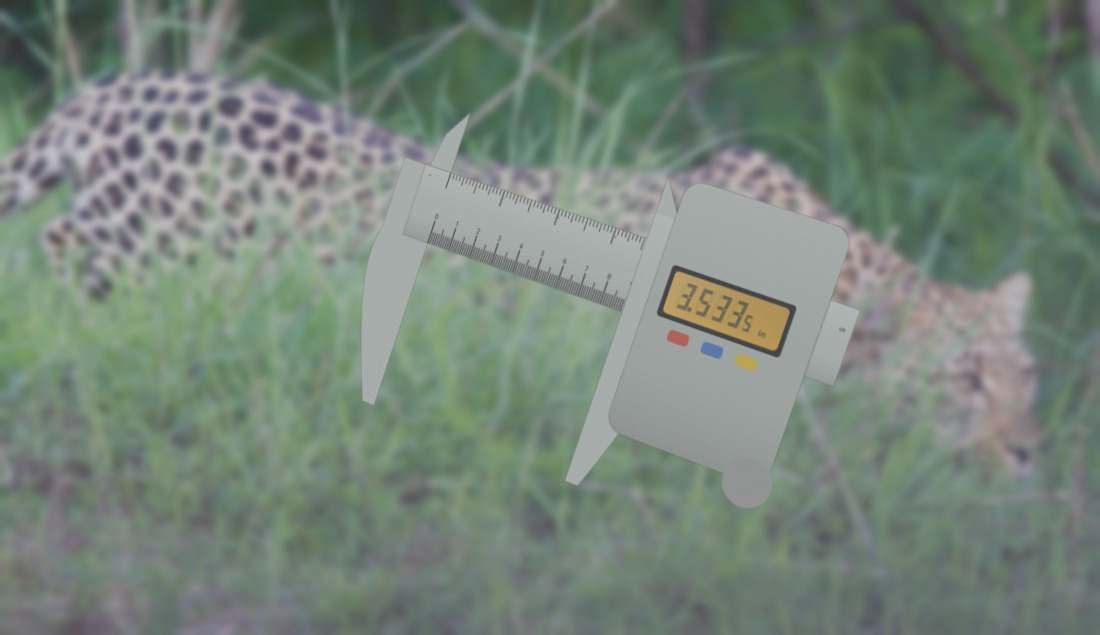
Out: value=3.5335 unit=in
